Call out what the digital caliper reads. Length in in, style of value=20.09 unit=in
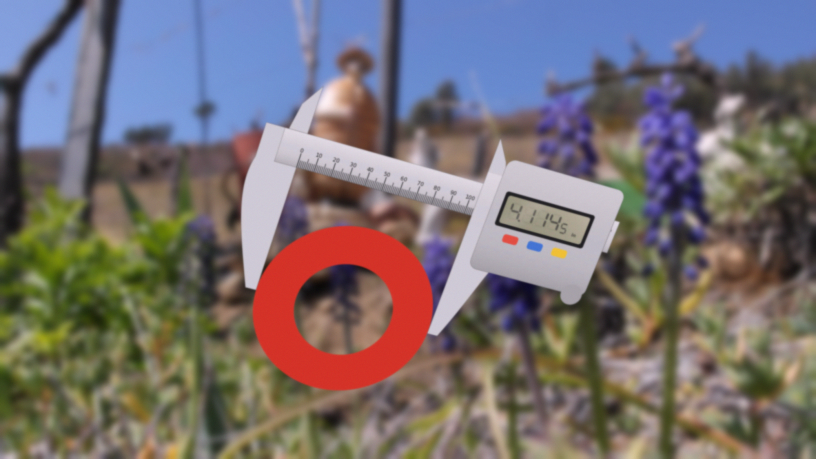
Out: value=4.1145 unit=in
